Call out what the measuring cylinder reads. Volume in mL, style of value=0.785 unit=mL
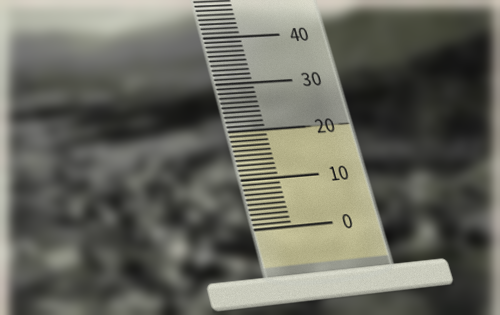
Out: value=20 unit=mL
